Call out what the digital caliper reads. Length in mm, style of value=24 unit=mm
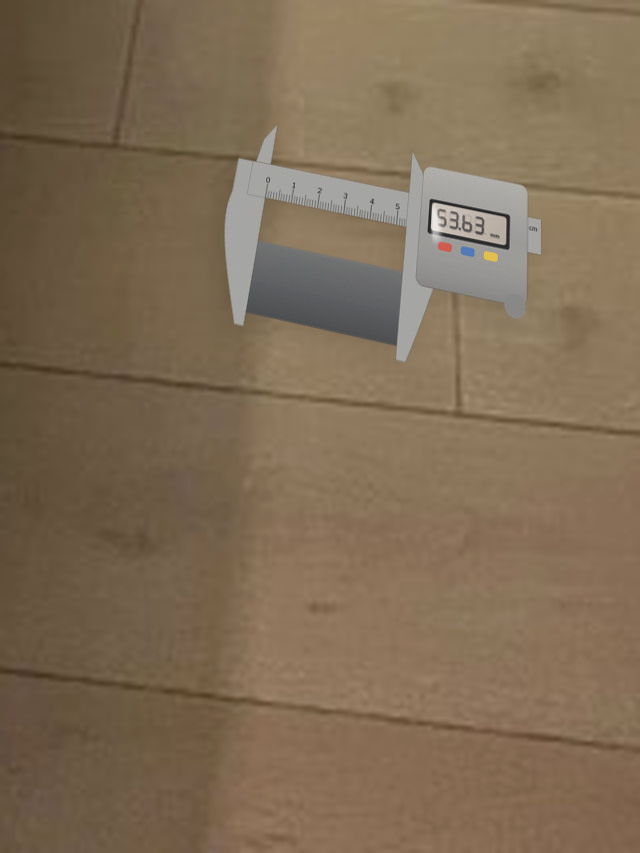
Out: value=53.63 unit=mm
